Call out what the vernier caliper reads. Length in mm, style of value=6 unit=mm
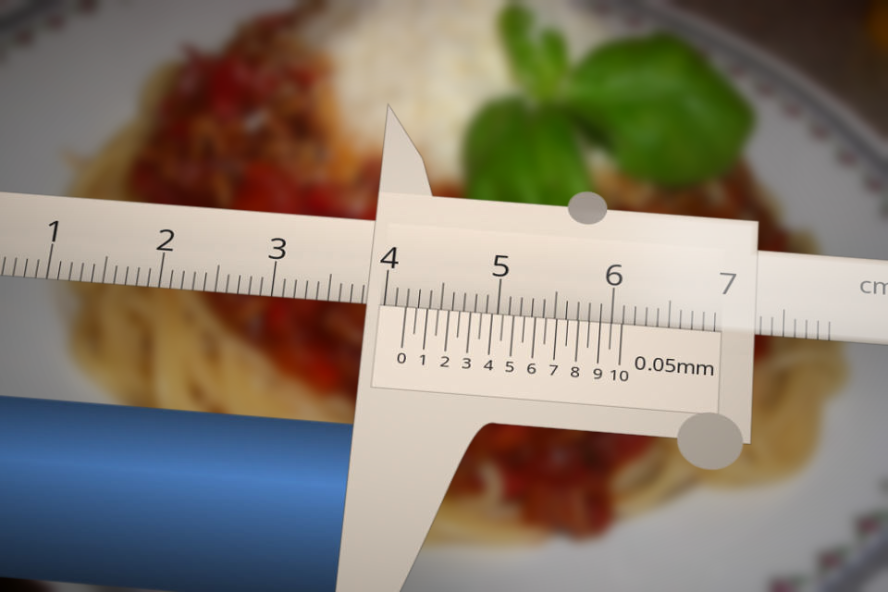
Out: value=41.9 unit=mm
